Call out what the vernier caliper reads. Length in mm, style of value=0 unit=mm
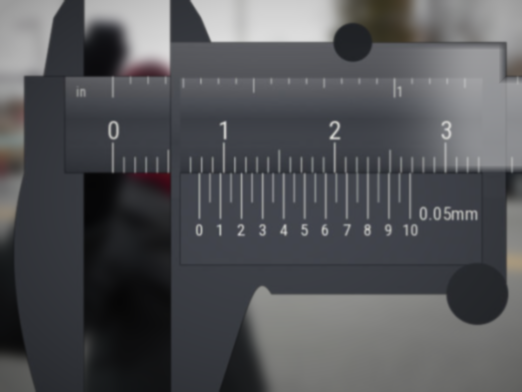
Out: value=7.8 unit=mm
